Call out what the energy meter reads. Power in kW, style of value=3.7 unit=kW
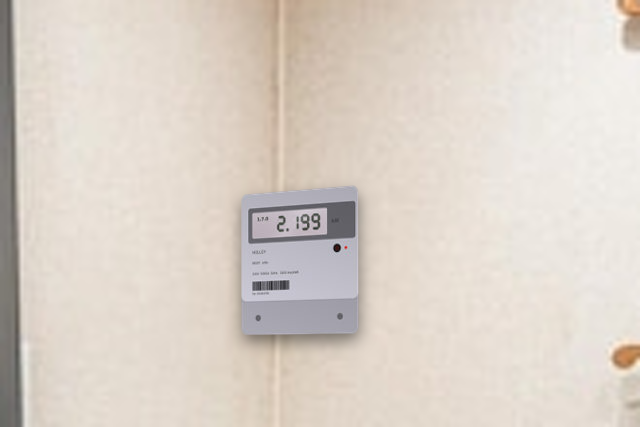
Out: value=2.199 unit=kW
